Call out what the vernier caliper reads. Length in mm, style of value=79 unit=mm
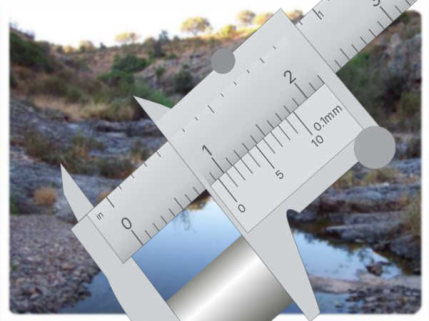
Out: value=9.3 unit=mm
